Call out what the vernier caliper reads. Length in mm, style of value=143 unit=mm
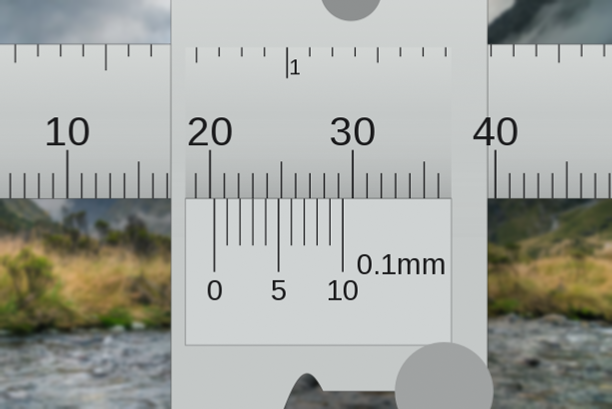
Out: value=20.3 unit=mm
